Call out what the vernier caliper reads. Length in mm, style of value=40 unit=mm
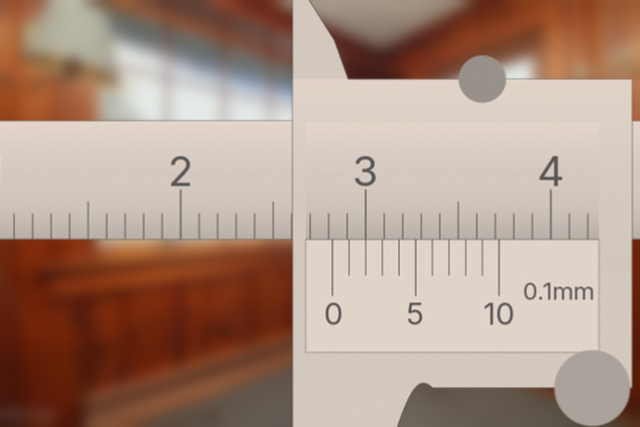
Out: value=28.2 unit=mm
